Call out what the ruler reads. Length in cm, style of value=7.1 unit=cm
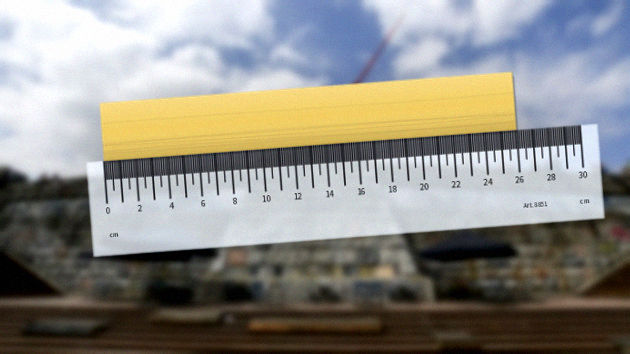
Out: value=26 unit=cm
